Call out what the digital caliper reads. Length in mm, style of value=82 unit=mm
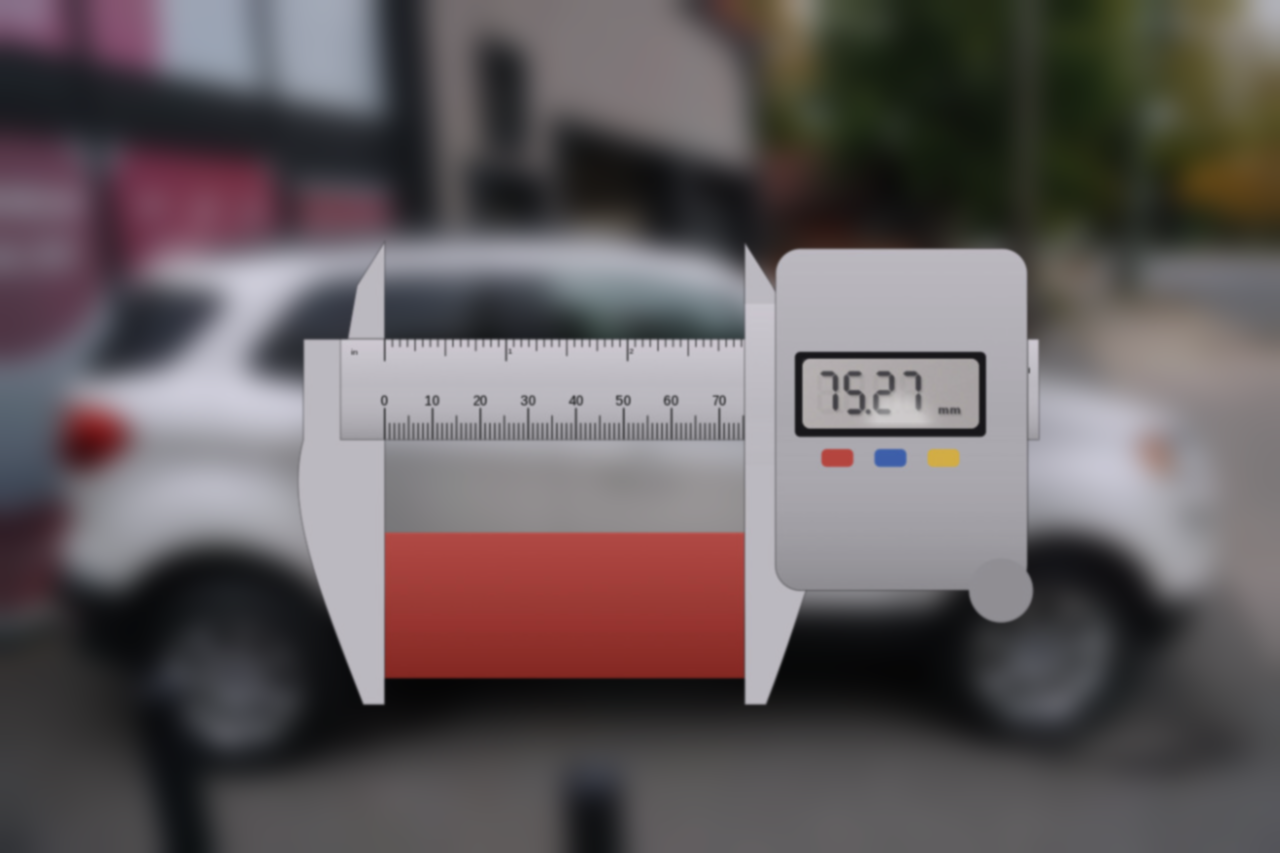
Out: value=75.27 unit=mm
